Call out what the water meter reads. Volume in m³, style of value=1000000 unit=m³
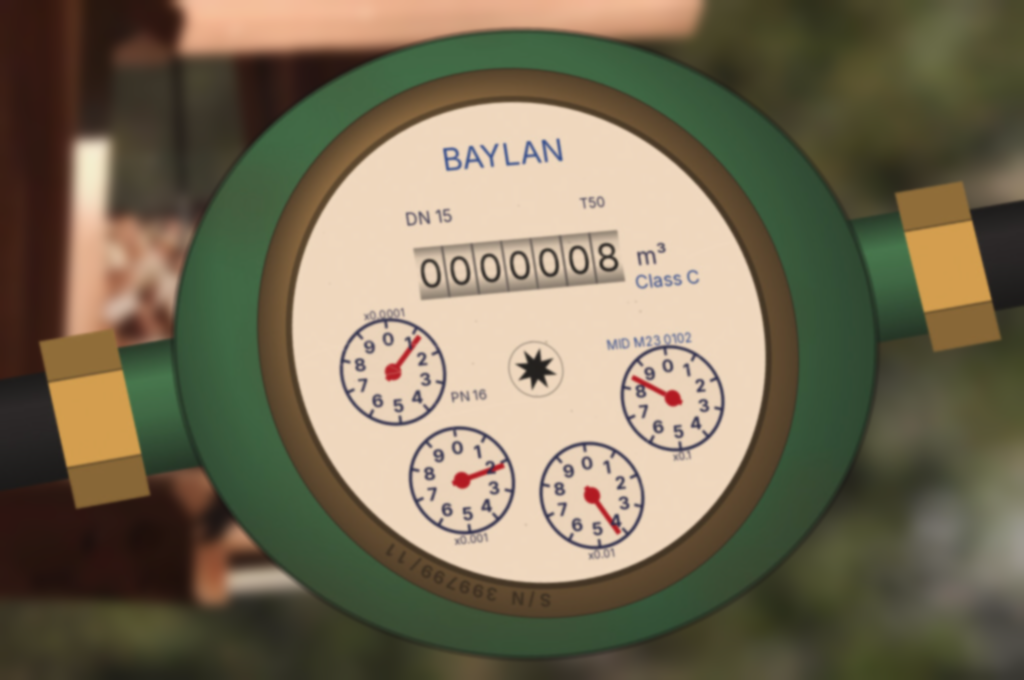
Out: value=8.8421 unit=m³
